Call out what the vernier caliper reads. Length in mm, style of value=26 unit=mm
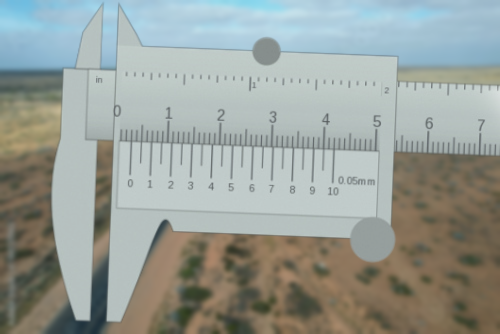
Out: value=3.0 unit=mm
